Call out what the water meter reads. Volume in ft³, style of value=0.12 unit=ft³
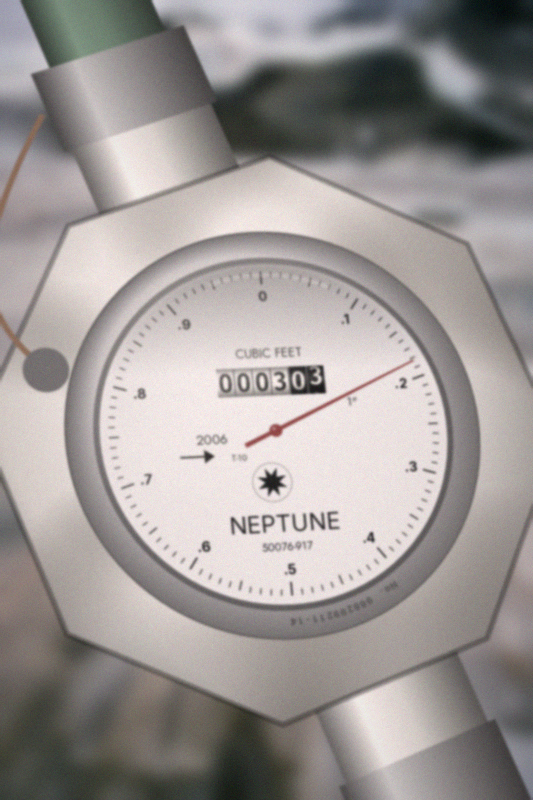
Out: value=303.18 unit=ft³
